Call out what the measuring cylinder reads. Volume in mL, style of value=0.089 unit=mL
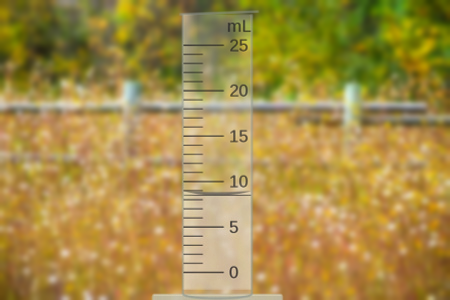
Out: value=8.5 unit=mL
